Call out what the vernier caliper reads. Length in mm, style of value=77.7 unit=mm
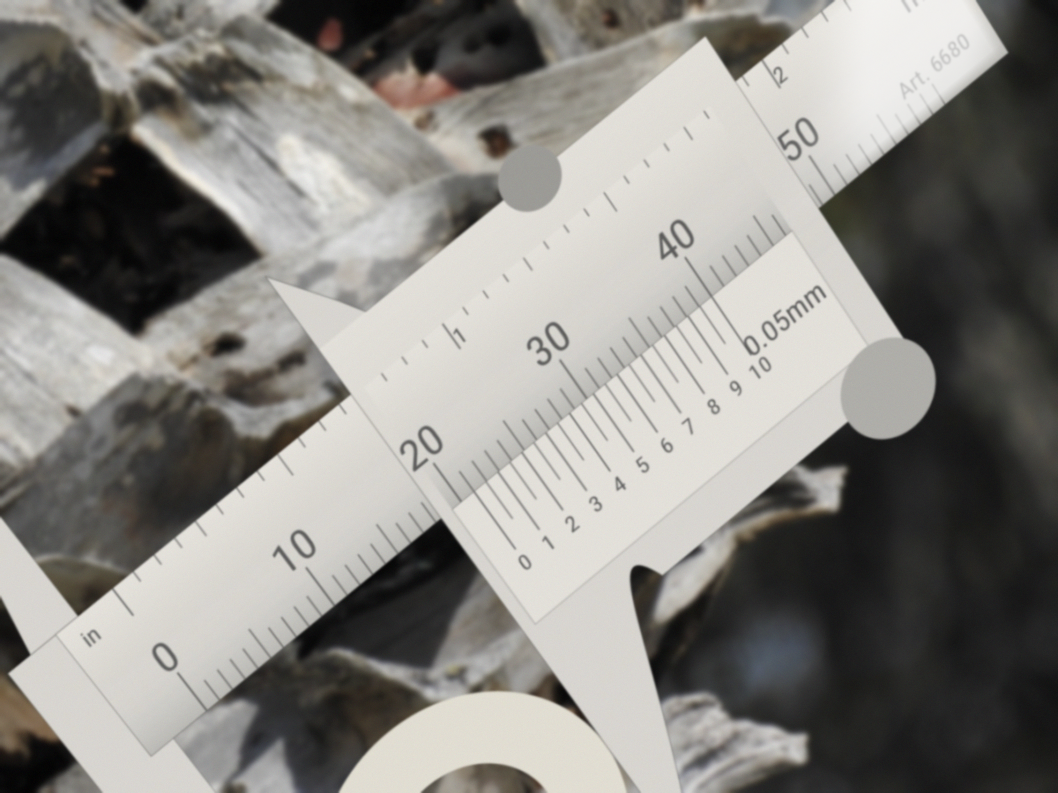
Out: value=21.0 unit=mm
